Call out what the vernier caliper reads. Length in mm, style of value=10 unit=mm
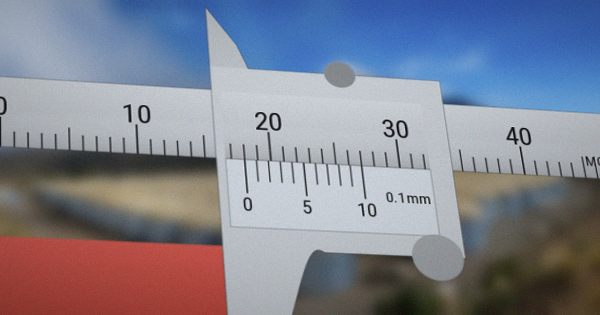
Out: value=18.0 unit=mm
